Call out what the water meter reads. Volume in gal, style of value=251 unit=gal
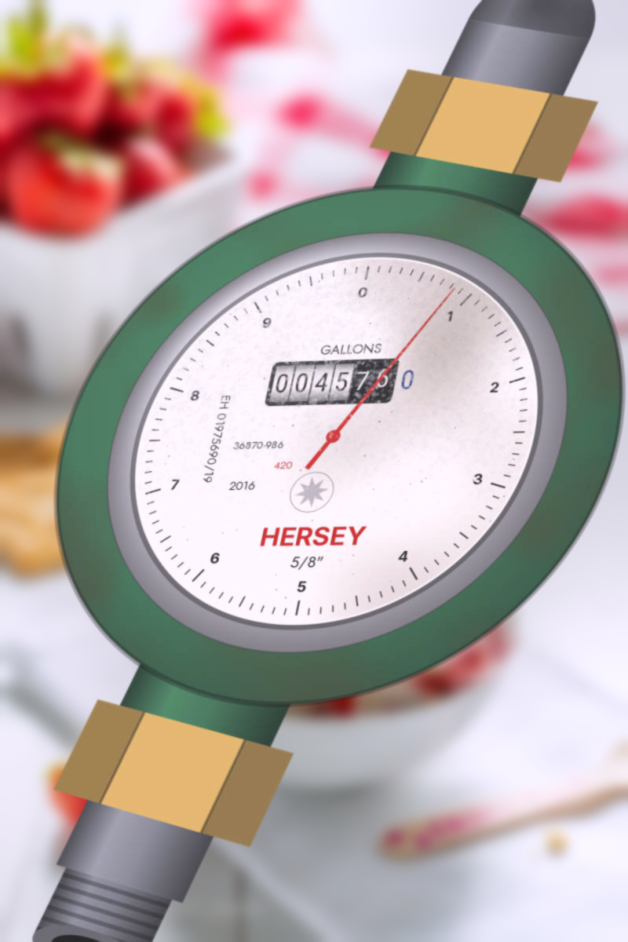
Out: value=45760.8 unit=gal
